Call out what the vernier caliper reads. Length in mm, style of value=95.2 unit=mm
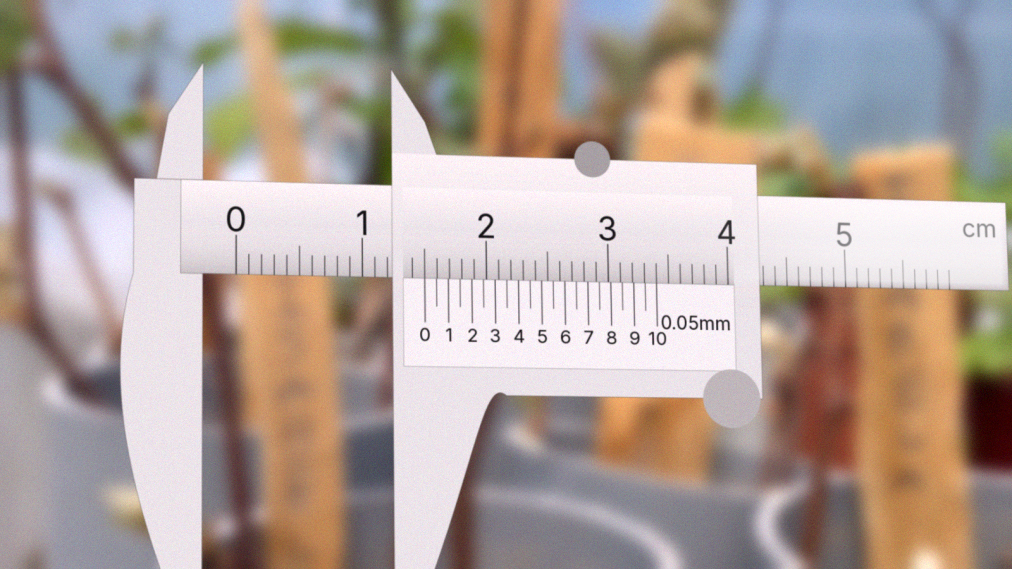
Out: value=15.0 unit=mm
